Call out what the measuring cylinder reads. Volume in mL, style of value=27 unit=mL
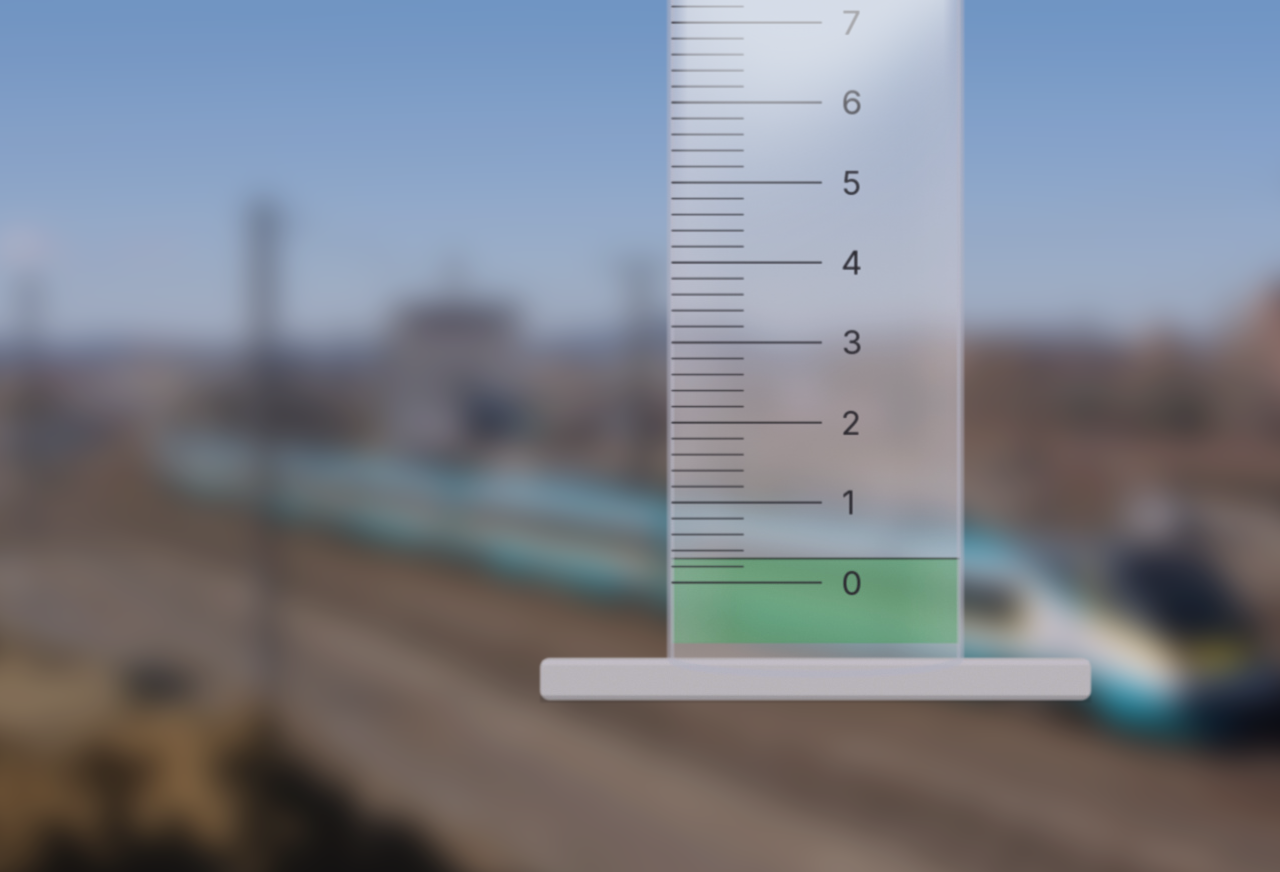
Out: value=0.3 unit=mL
